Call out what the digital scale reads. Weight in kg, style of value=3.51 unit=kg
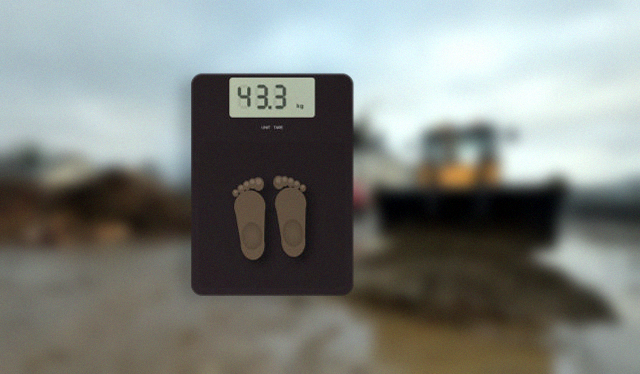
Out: value=43.3 unit=kg
